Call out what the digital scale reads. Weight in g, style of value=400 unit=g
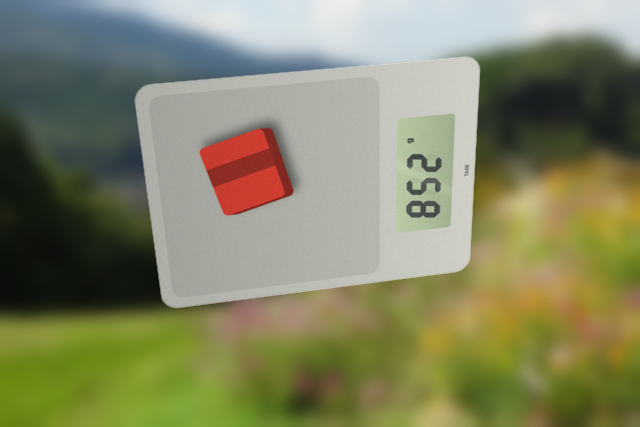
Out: value=852 unit=g
